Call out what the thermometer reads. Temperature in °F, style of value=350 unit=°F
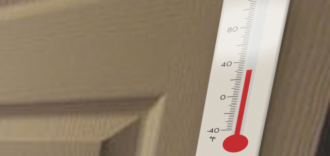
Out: value=30 unit=°F
